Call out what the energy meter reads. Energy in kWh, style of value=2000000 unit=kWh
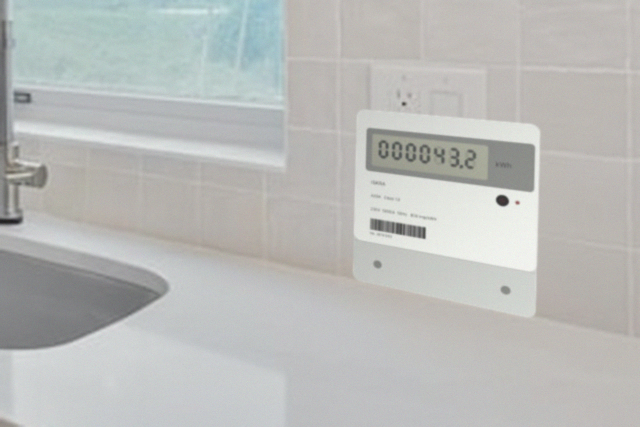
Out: value=43.2 unit=kWh
